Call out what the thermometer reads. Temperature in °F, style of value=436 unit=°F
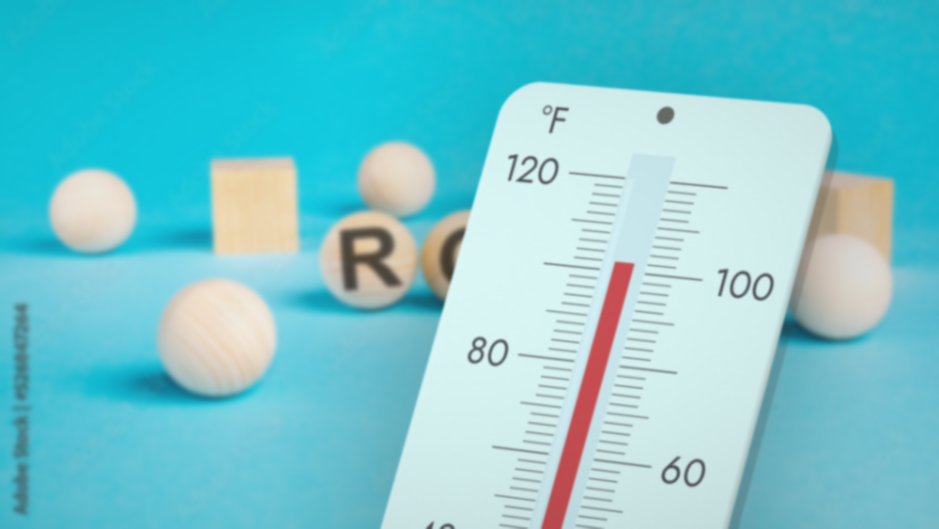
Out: value=102 unit=°F
